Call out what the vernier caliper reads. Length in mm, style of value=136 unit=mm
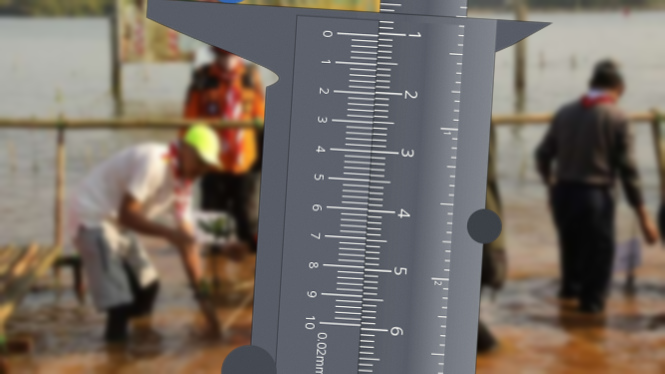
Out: value=10.4 unit=mm
